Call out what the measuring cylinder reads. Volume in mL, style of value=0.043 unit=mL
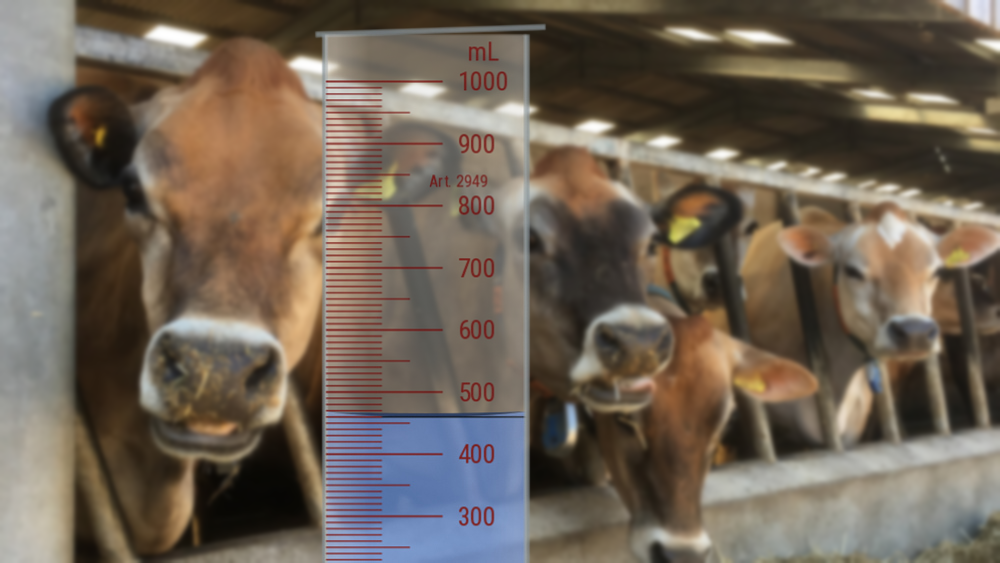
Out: value=460 unit=mL
